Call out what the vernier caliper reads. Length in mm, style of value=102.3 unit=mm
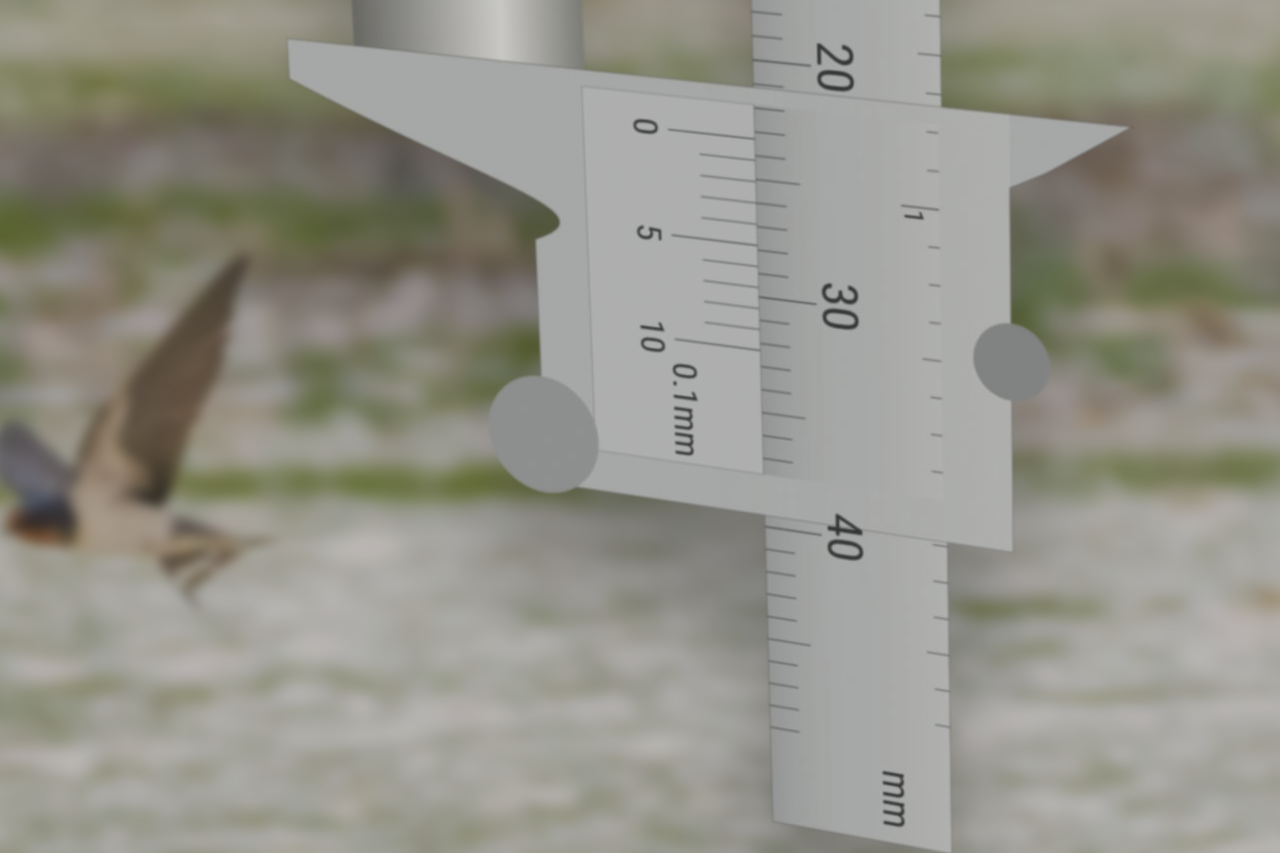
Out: value=23.3 unit=mm
